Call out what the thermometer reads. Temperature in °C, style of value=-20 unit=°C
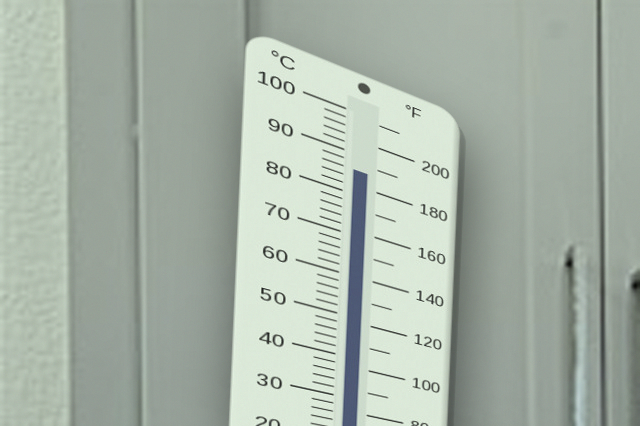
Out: value=86 unit=°C
